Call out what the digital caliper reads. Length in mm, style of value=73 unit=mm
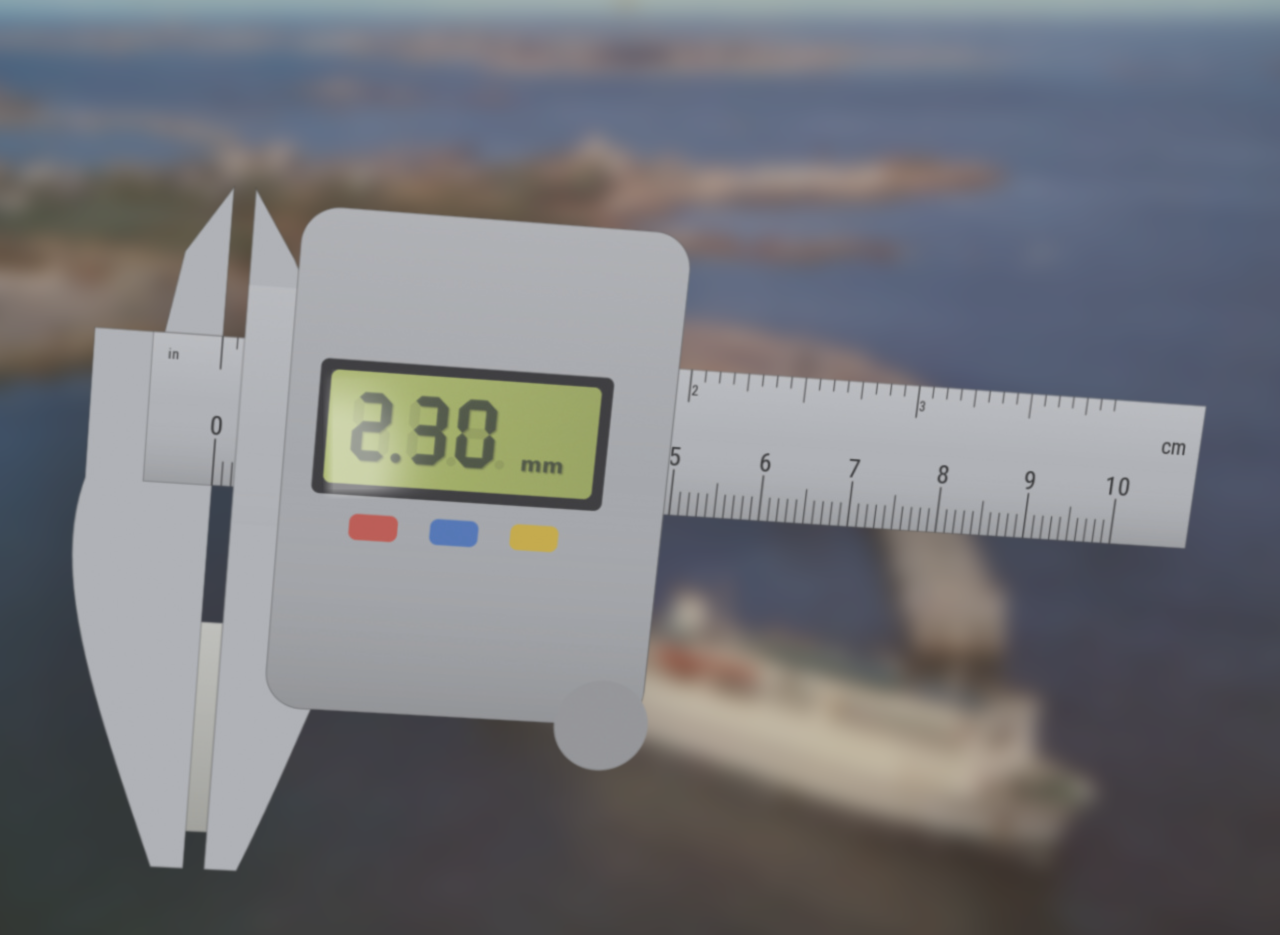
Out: value=2.30 unit=mm
